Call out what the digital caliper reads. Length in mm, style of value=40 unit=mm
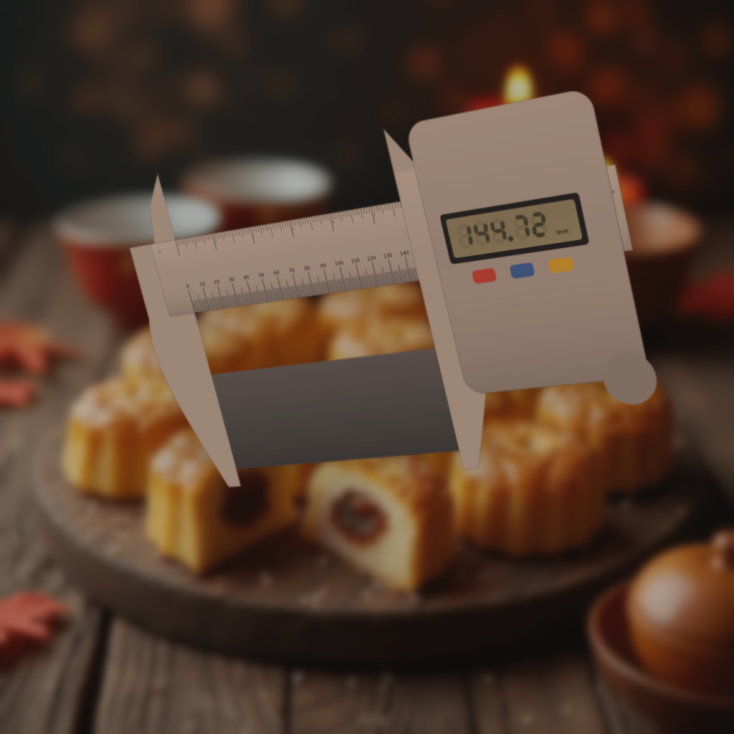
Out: value=144.72 unit=mm
